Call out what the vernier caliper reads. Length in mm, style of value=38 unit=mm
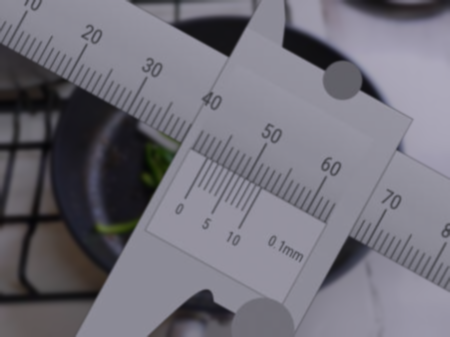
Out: value=43.5 unit=mm
